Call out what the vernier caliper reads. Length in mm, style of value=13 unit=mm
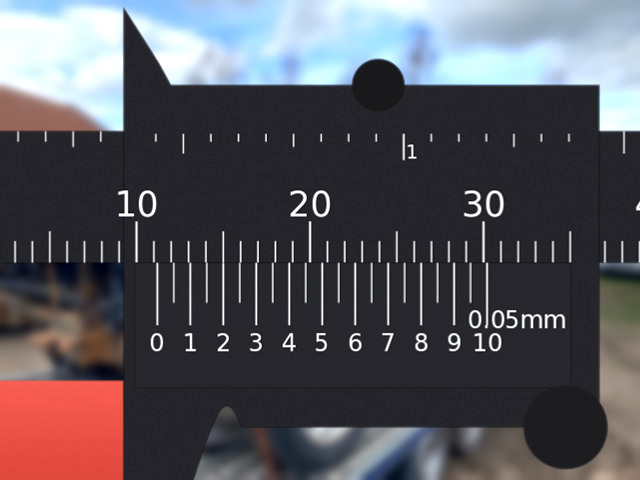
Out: value=11.2 unit=mm
